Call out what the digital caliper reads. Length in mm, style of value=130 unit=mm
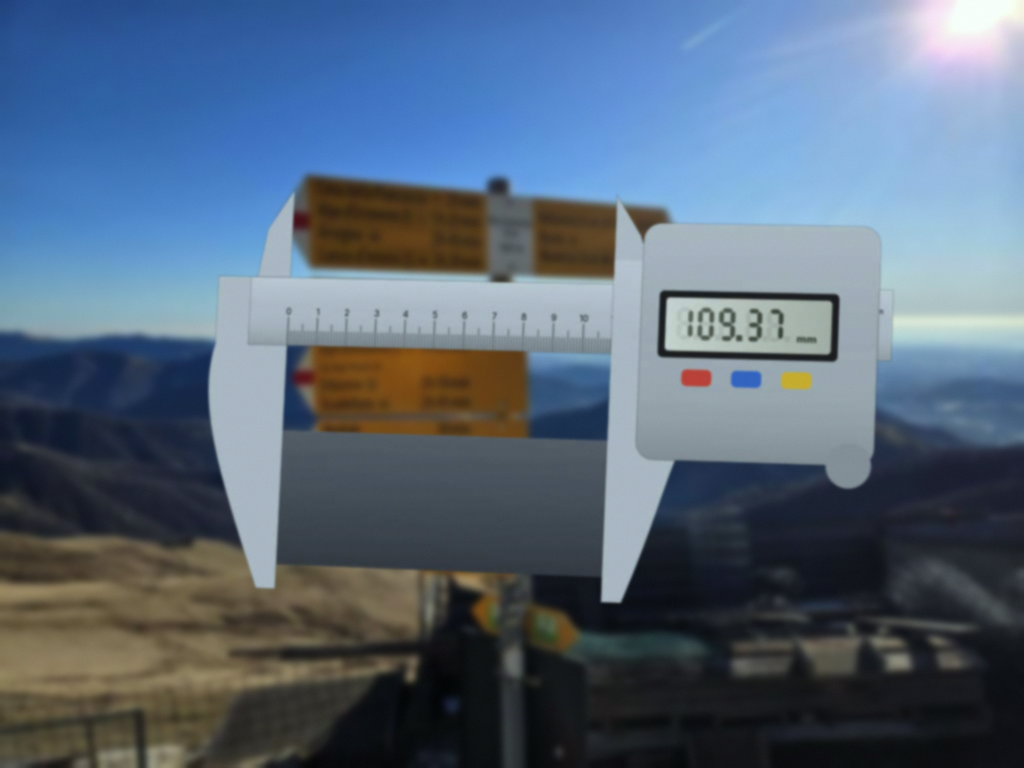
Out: value=109.37 unit=mm
